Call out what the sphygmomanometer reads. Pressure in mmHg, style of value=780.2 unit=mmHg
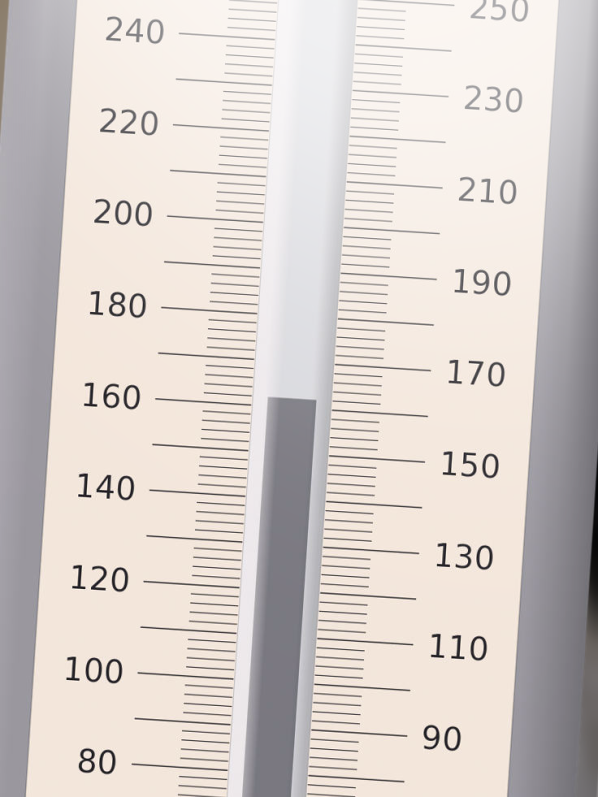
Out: value=162 unit=mmHg
